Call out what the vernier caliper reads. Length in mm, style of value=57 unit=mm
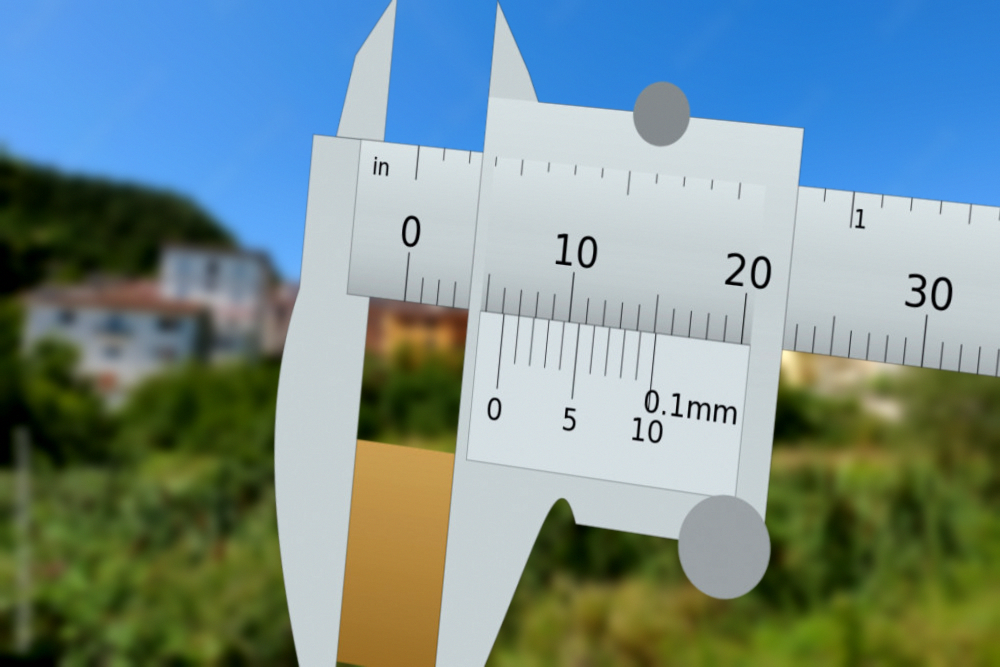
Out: value=6.1 unit=mm
